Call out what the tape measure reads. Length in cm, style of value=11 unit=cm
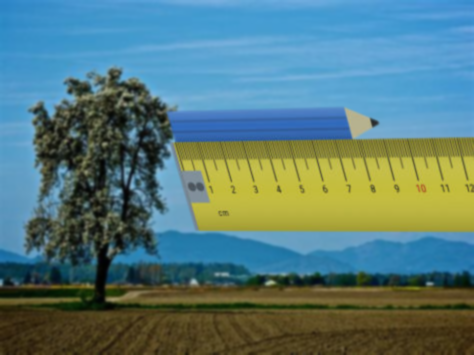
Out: value=9 unit=cm
